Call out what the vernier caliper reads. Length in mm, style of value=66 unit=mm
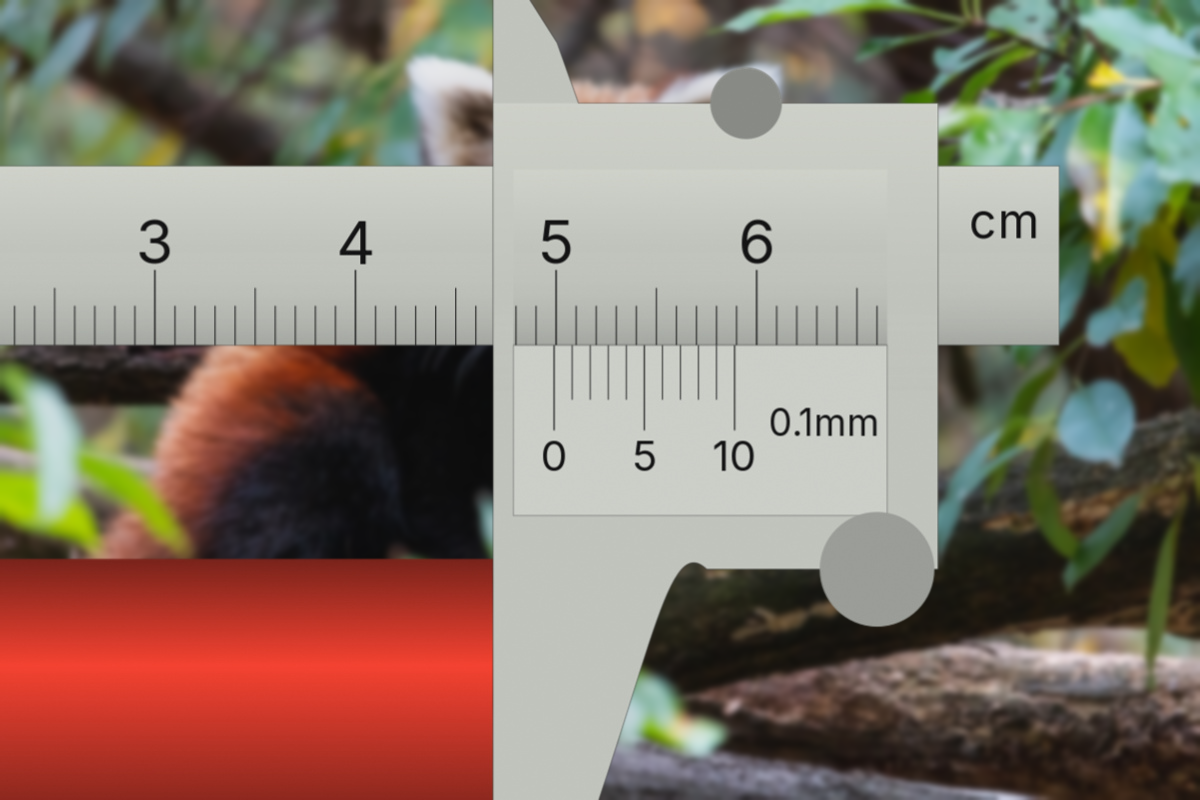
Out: value=49.9 unit=mm
